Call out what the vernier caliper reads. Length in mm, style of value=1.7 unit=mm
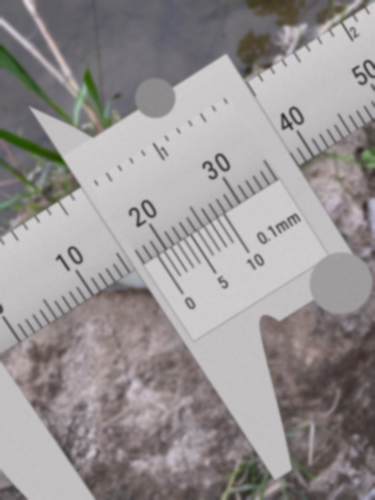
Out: value=18.8 unit=mm
